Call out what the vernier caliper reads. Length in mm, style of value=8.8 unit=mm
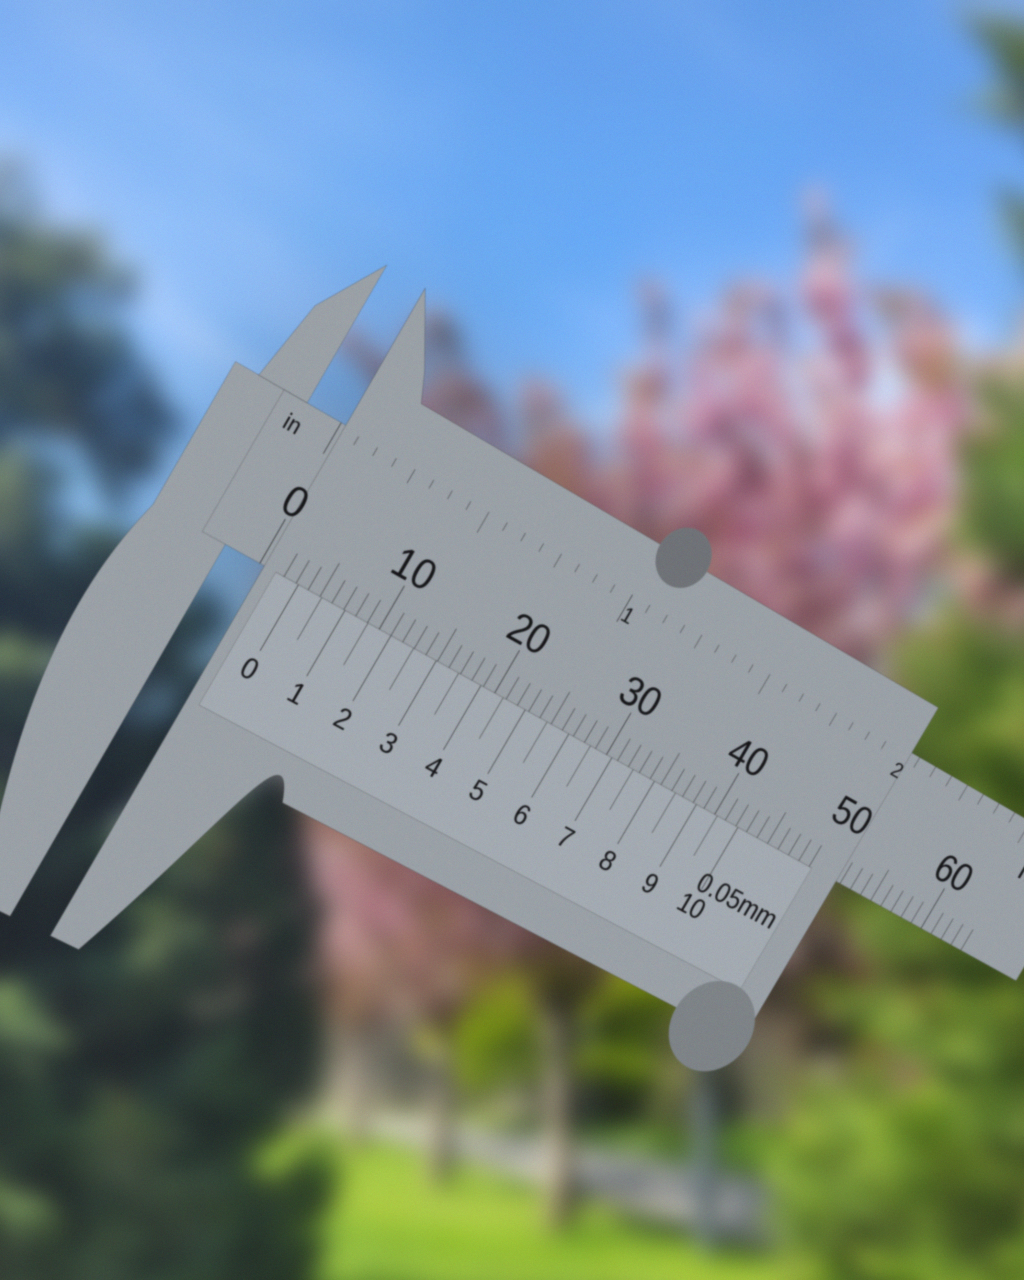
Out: value=3.2 unit=mm
